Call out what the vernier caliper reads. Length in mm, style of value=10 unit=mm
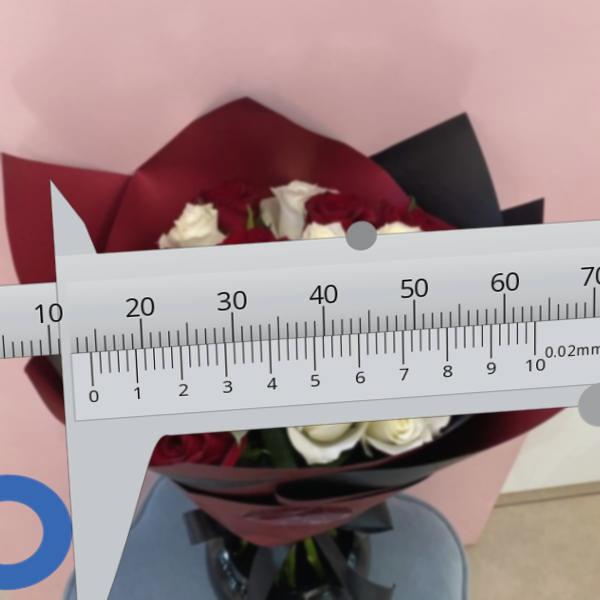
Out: value=14.4 unit=mm
